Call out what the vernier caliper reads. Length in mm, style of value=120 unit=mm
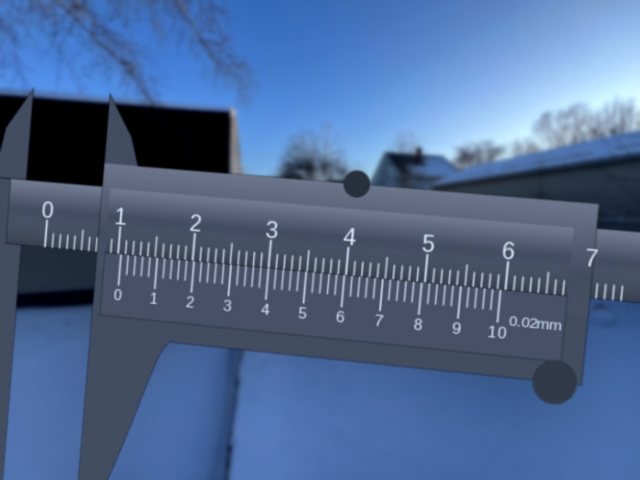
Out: value=10.4 unit=mm
